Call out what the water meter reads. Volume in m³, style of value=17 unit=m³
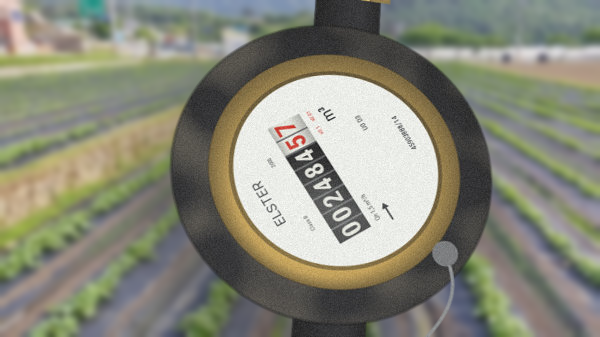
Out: value=2484.57 unit=m³
